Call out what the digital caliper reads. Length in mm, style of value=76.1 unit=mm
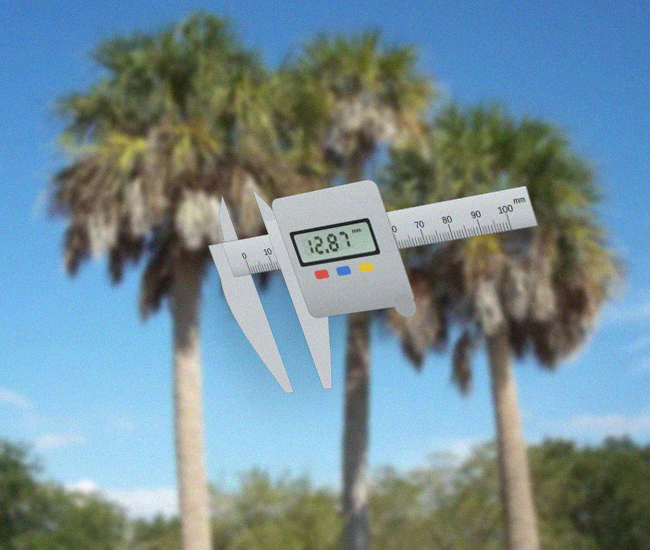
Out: value=12.87 unit=mm
